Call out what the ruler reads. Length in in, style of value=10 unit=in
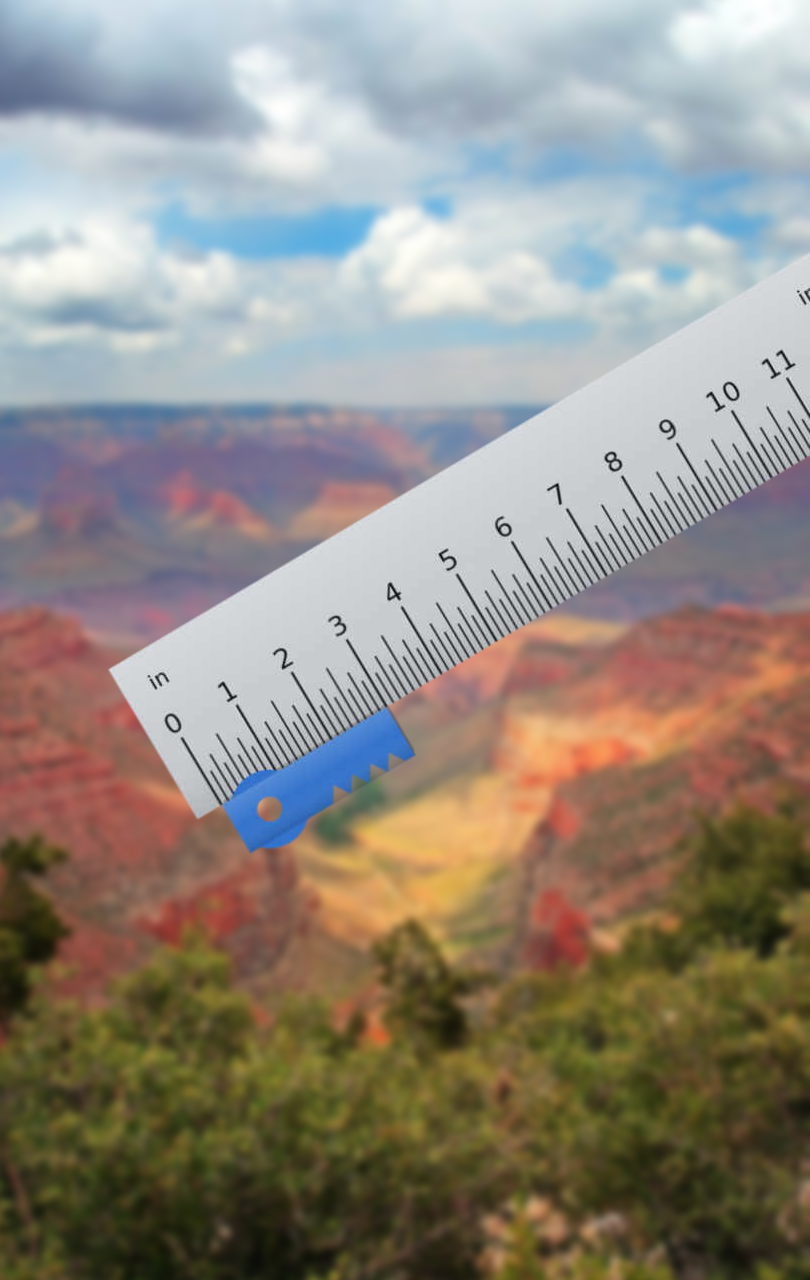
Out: value=3 unit=in
